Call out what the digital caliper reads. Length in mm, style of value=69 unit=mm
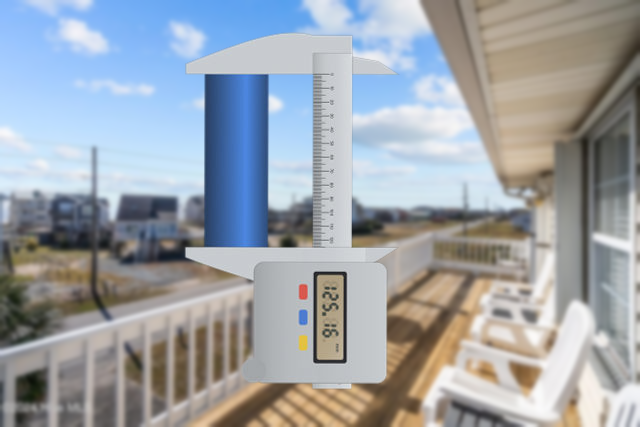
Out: value=125.16 unit=mm
